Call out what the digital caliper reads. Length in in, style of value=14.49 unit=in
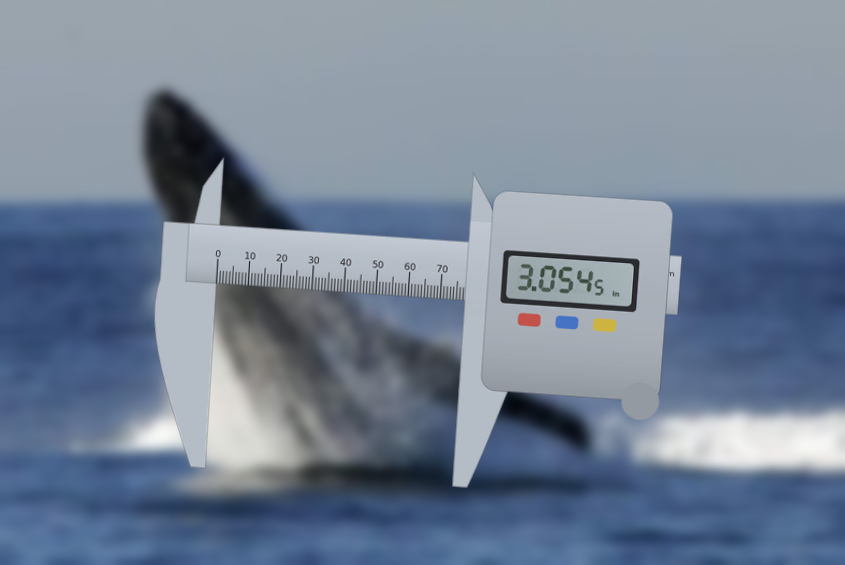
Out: value=3.0545 unit=in
